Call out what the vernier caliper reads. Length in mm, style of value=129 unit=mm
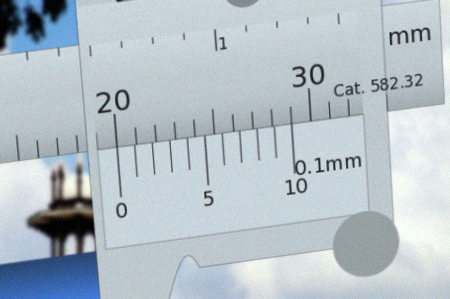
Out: value=20.0 unit=mm
